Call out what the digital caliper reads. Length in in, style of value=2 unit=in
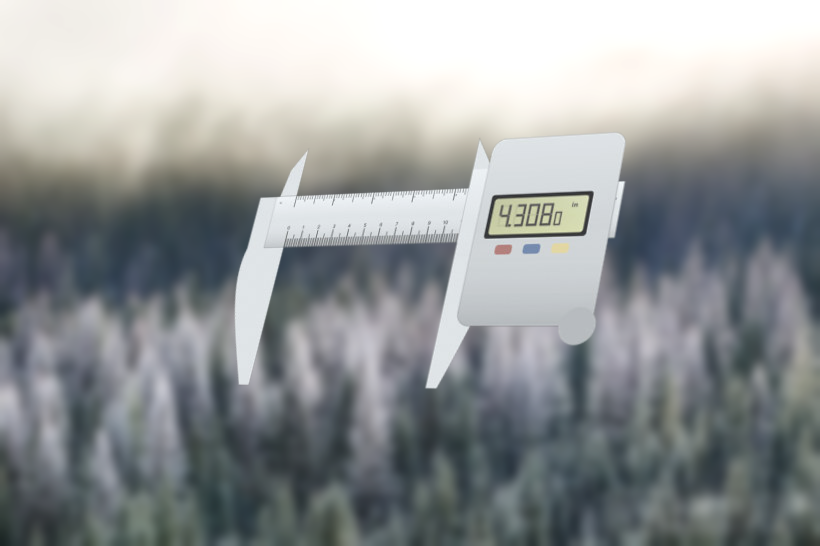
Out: value=4.3080 unit=in
